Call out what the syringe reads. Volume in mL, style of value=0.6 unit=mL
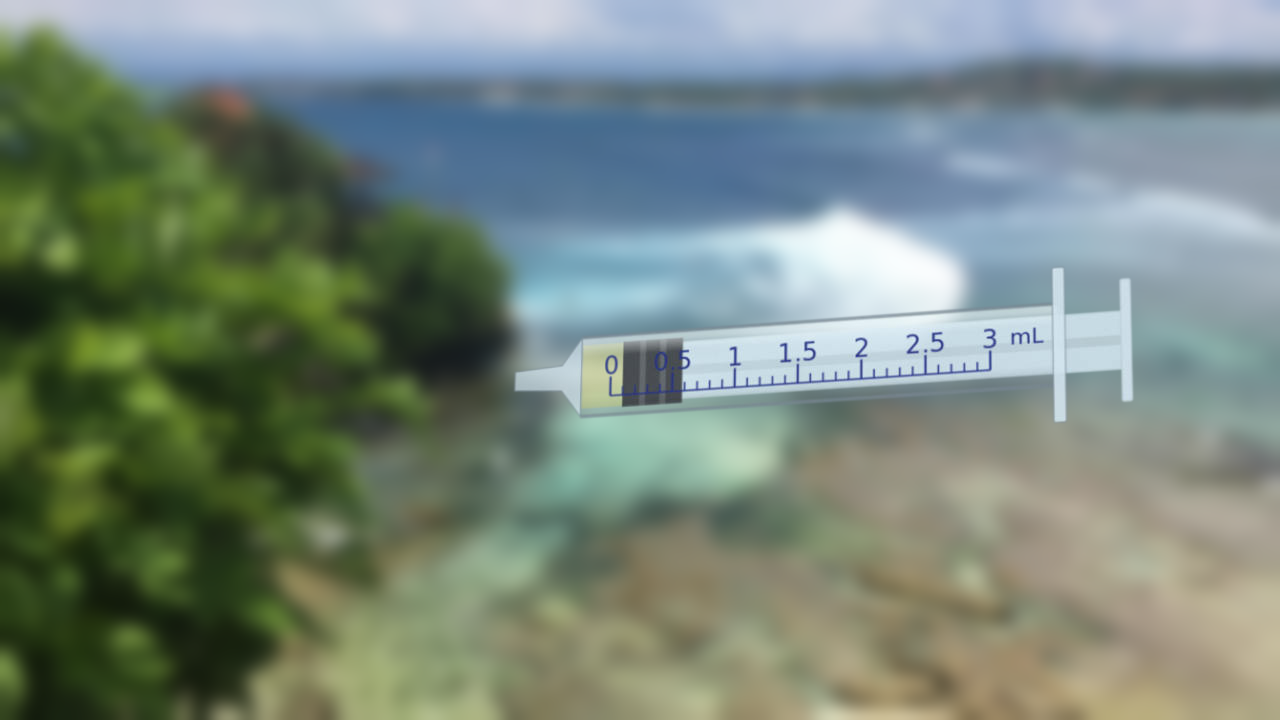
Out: value=0.1 unit=mL
